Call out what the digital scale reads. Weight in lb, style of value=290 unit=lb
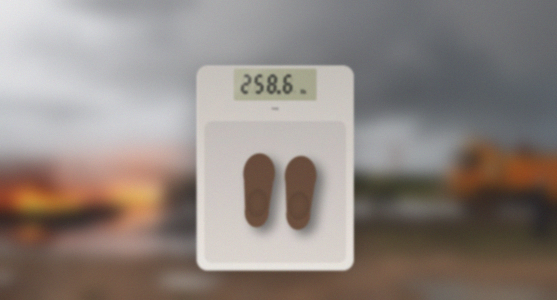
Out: value=258.6 unit=lb
